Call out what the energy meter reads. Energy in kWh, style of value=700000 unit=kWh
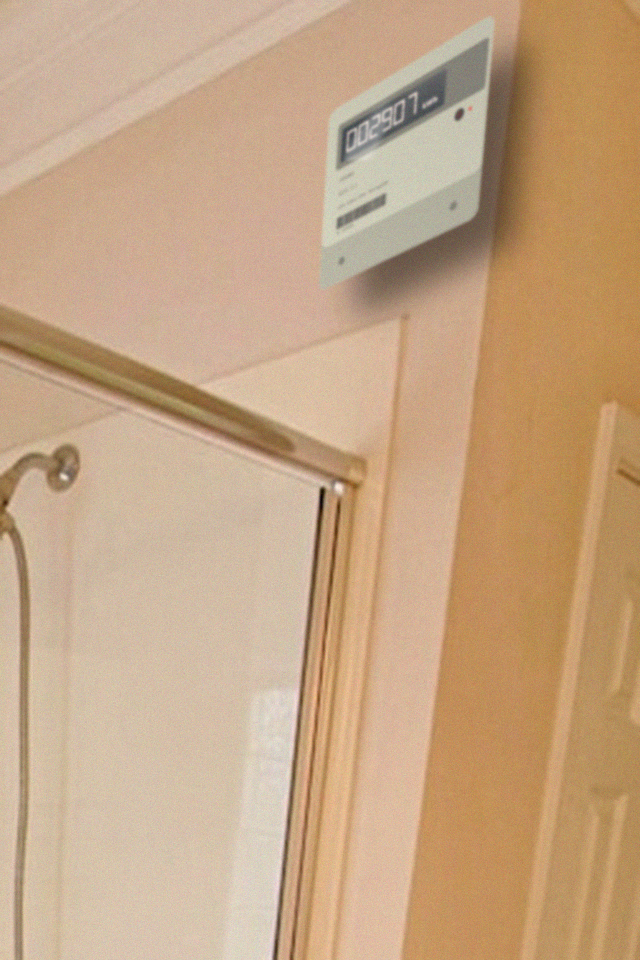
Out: value=2907 unit=kWh
